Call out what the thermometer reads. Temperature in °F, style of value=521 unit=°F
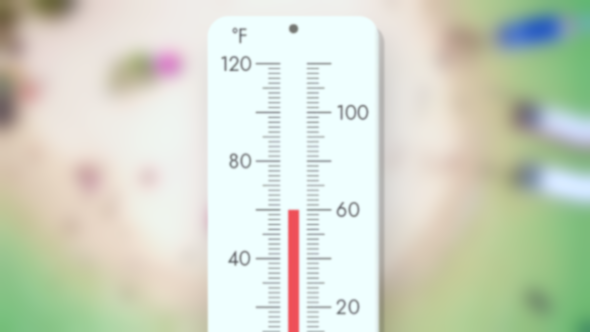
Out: value=60 unit=°F
